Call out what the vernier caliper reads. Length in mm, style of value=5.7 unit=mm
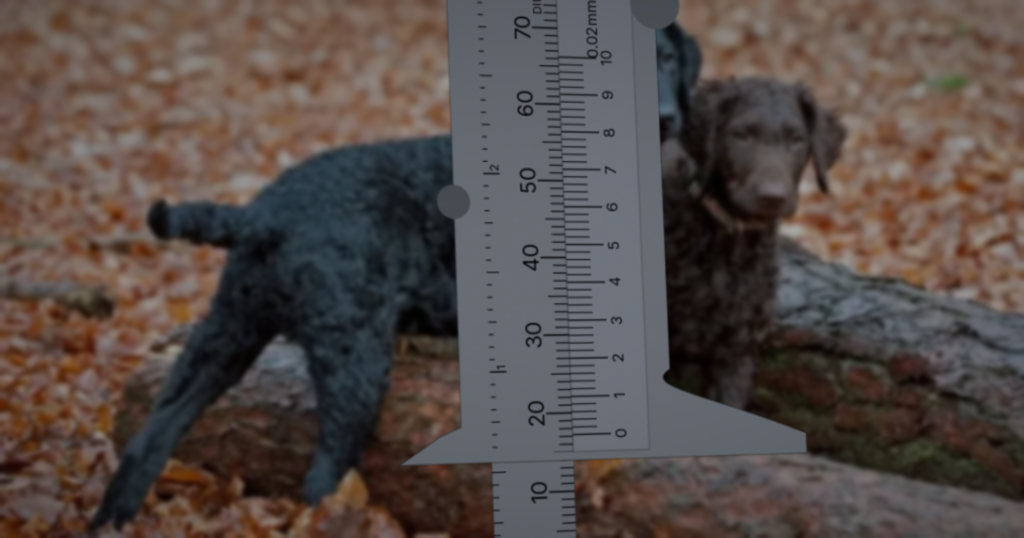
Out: value=17.2 unit=mm
